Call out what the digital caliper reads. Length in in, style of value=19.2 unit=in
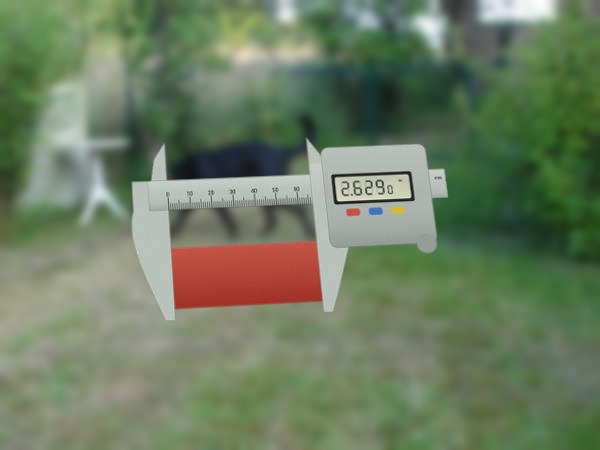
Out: value=2.6290 unit=in
